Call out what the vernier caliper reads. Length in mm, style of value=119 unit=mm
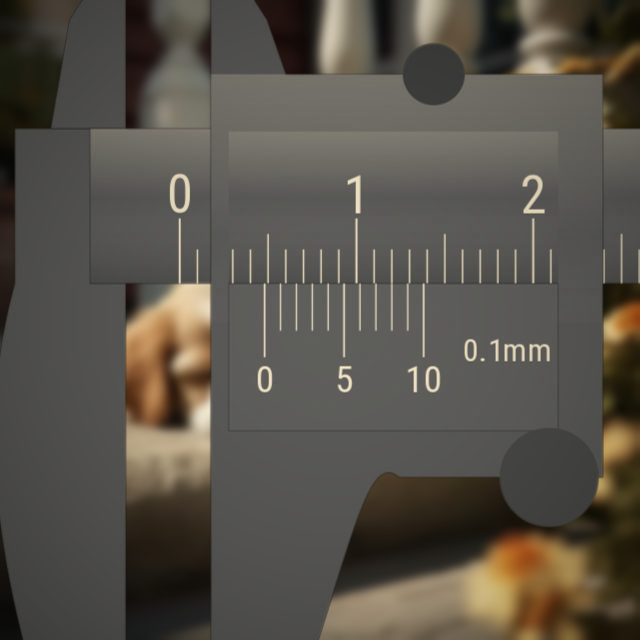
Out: value=4.8 unit=mm
